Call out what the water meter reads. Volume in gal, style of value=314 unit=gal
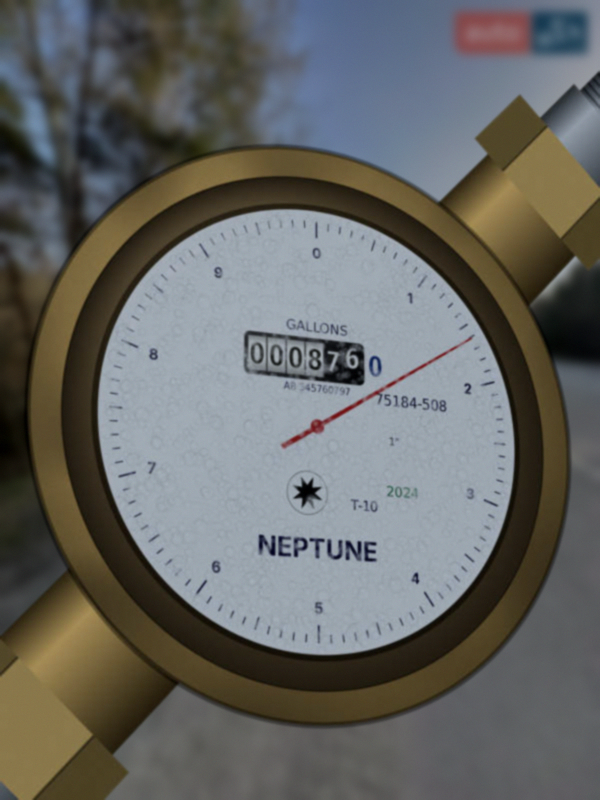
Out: value=8761.6 unit=gal
